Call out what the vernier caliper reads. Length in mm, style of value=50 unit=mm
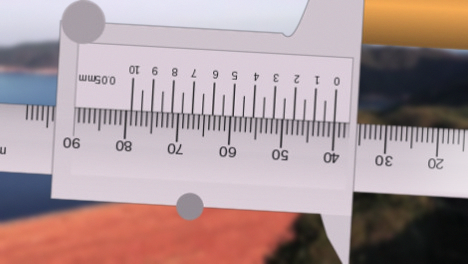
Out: value=40.0 unit=mm
